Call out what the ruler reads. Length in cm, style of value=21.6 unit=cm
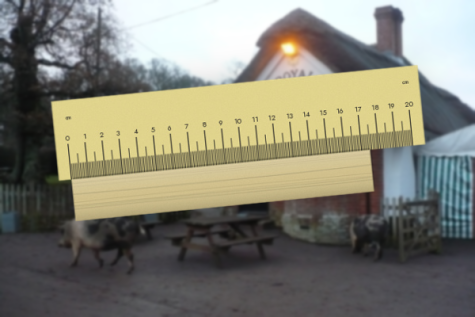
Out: value=17.5 unit=cm
